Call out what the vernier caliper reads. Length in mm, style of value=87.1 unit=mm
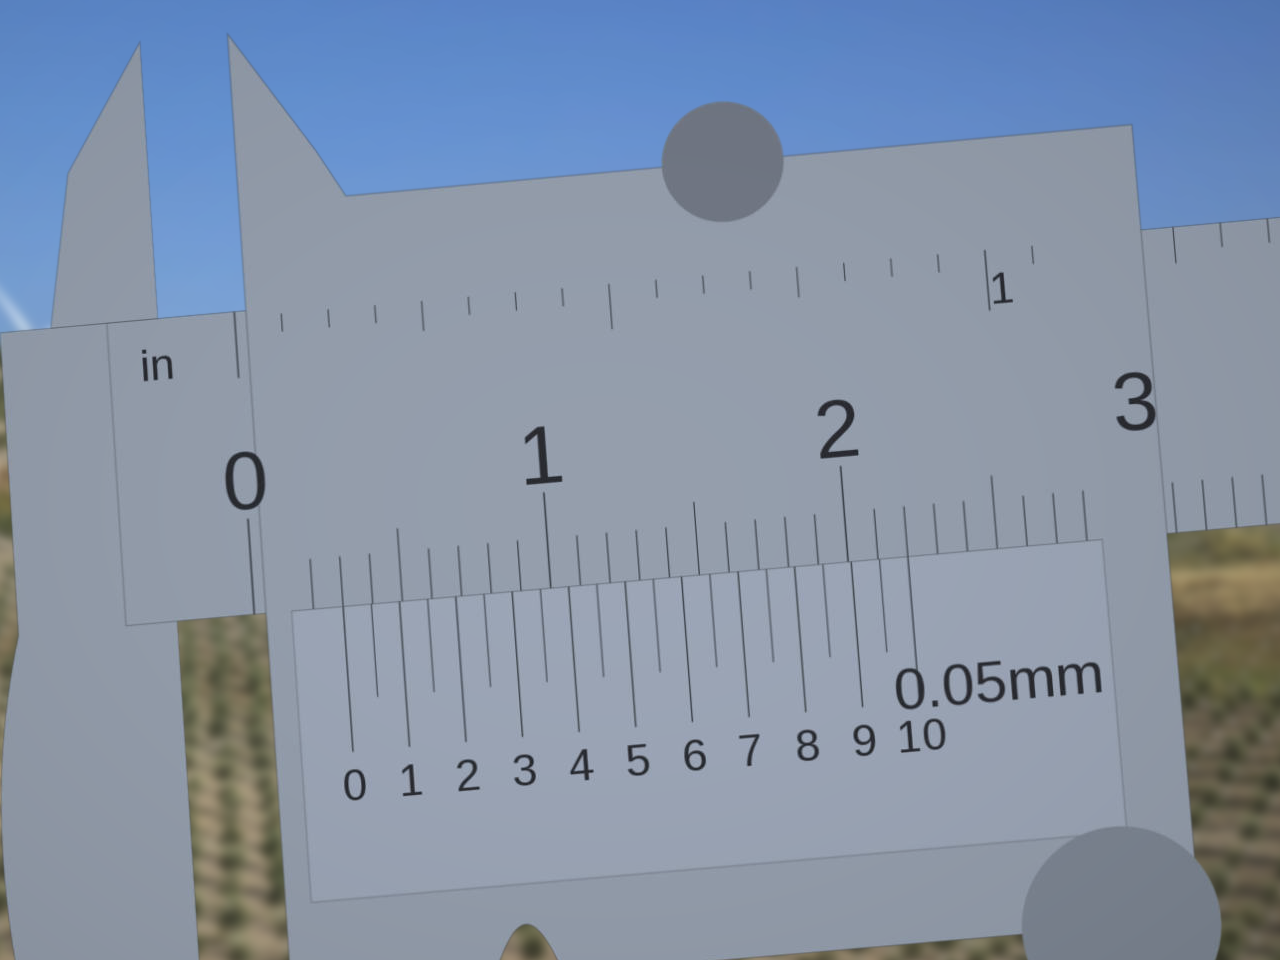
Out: value=3.00 unit=mm
